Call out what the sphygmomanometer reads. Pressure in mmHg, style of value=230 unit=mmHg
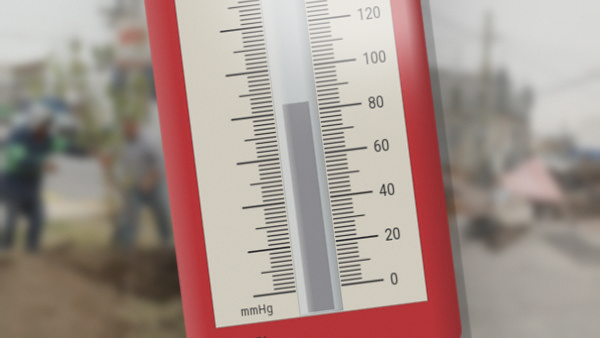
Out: value=84 unit=mmHg
